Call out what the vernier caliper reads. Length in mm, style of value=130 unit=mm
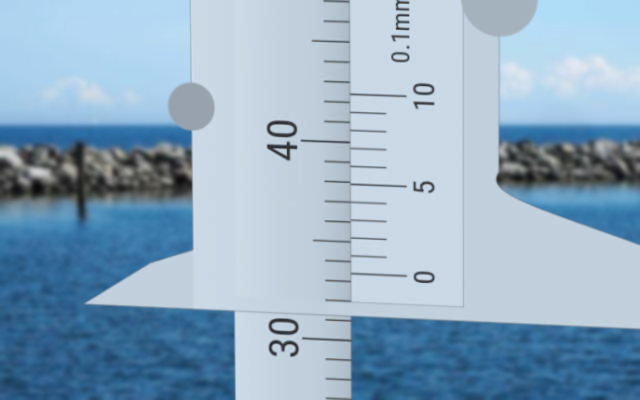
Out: value=33.4 unit=mm
